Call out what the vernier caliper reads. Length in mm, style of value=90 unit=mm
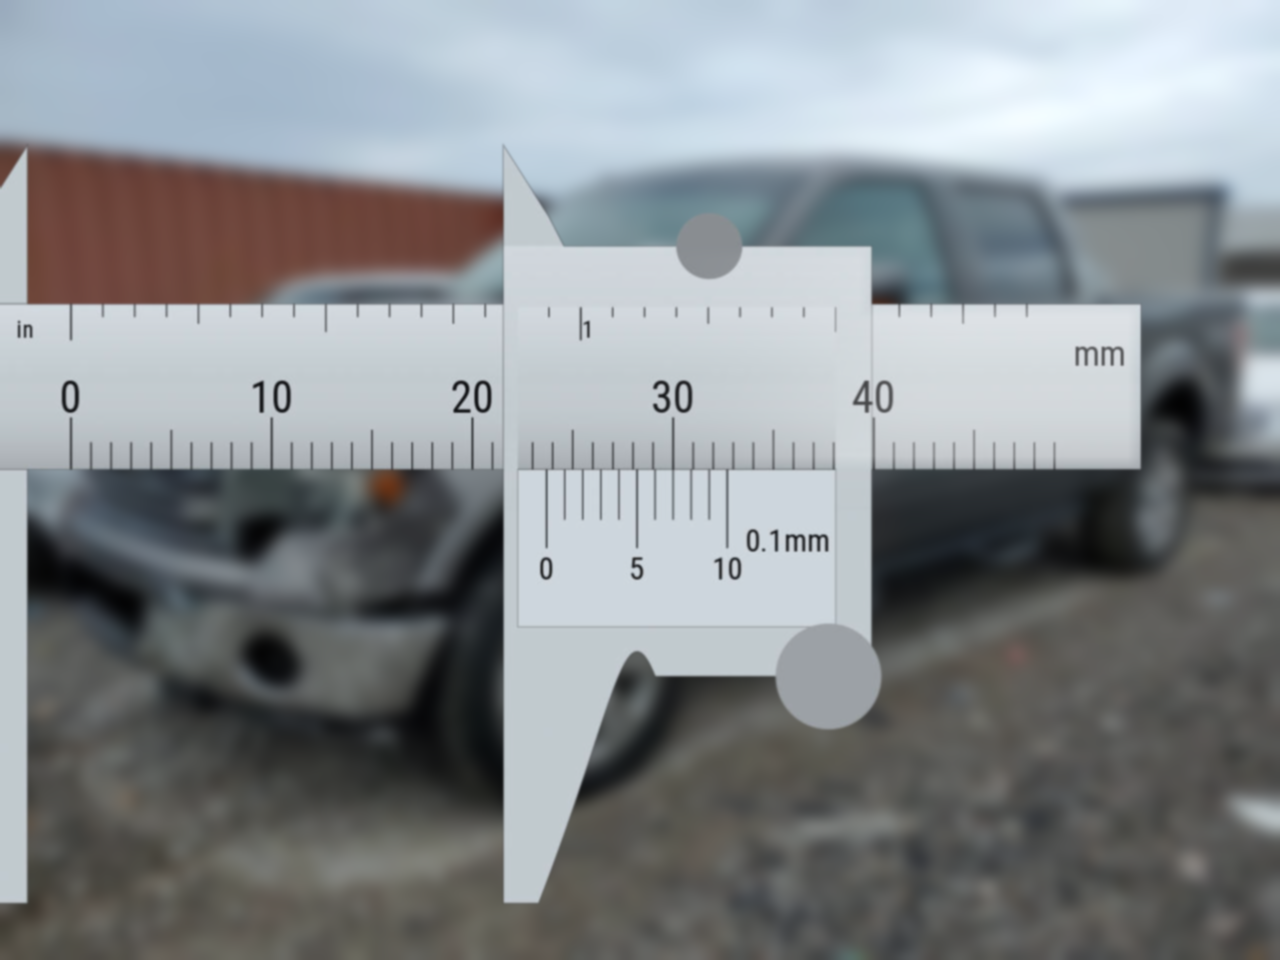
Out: value=23.7 unit=mm
